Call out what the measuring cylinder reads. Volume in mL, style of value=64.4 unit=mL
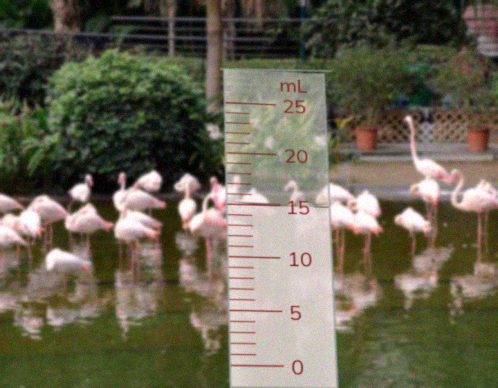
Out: value=15 unit=mL
